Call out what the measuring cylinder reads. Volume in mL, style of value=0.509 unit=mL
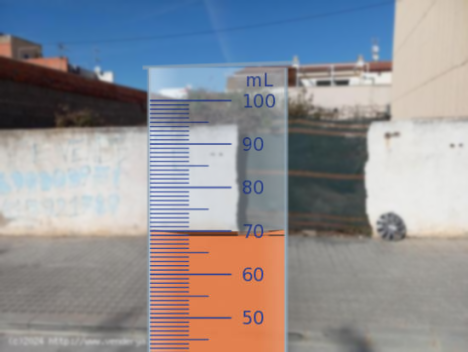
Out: value=69 unit=mL
